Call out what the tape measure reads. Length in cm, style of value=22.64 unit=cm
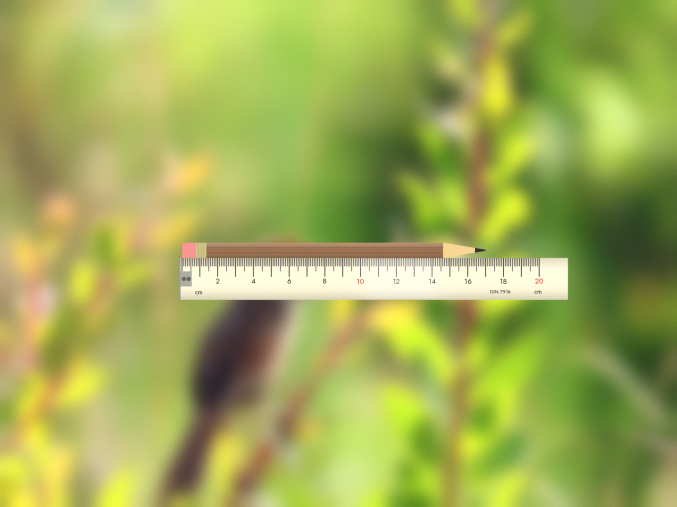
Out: value=17 unit=cm
